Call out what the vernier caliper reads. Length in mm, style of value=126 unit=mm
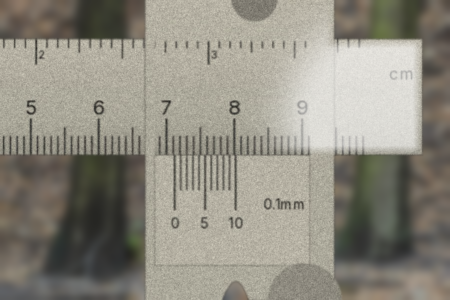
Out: value=71.2 unit=mm
